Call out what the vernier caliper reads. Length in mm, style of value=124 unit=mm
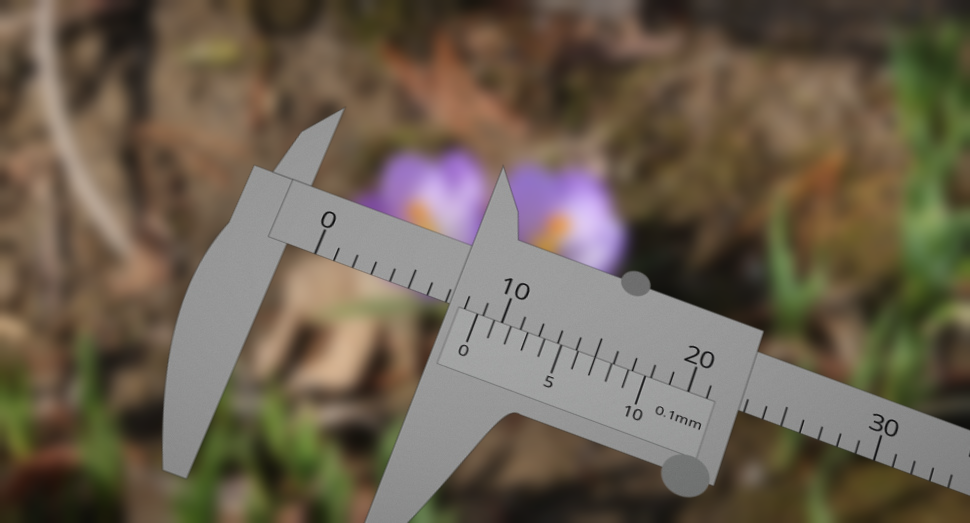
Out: value=8.7 unit=mm
